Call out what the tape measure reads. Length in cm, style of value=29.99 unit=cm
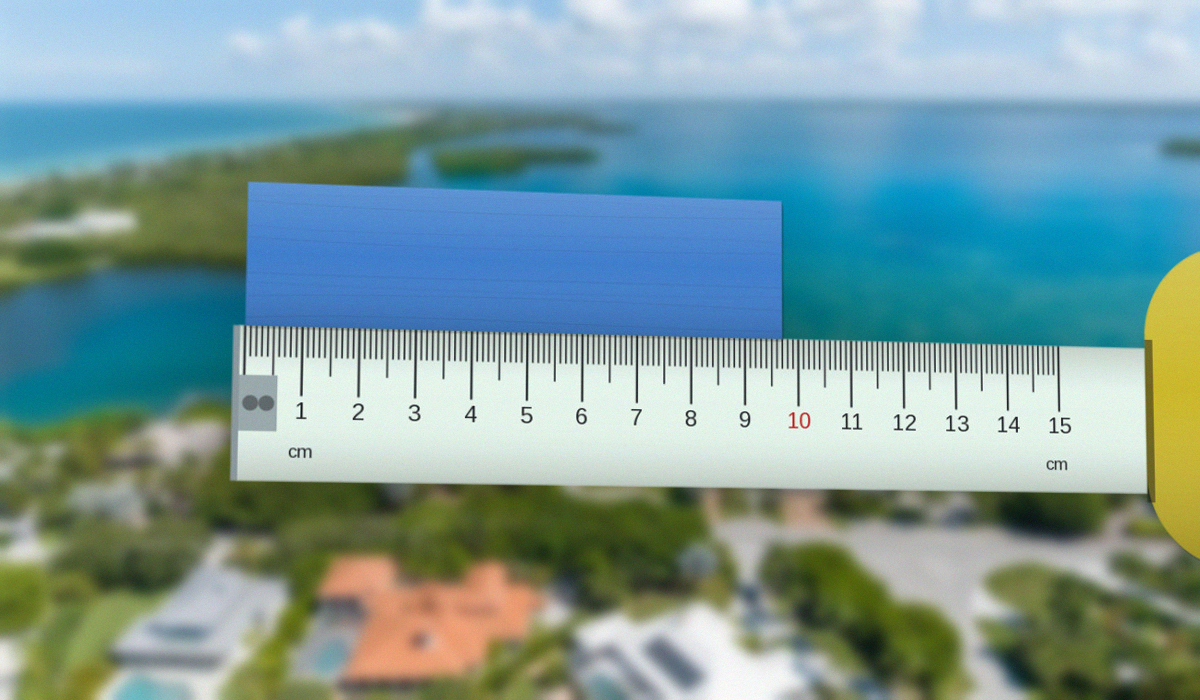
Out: value=9.7 unit=cm
